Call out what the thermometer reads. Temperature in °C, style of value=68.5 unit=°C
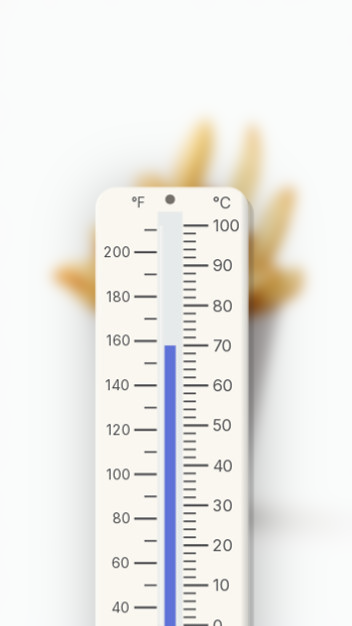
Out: value=70 unit=°C
